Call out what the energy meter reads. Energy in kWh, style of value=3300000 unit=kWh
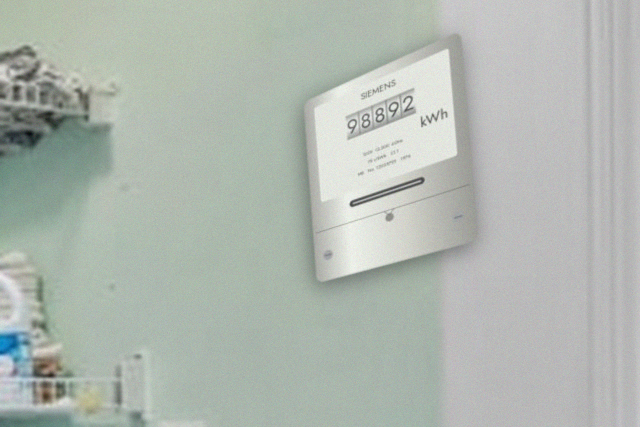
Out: value=98892 unit=kWh
